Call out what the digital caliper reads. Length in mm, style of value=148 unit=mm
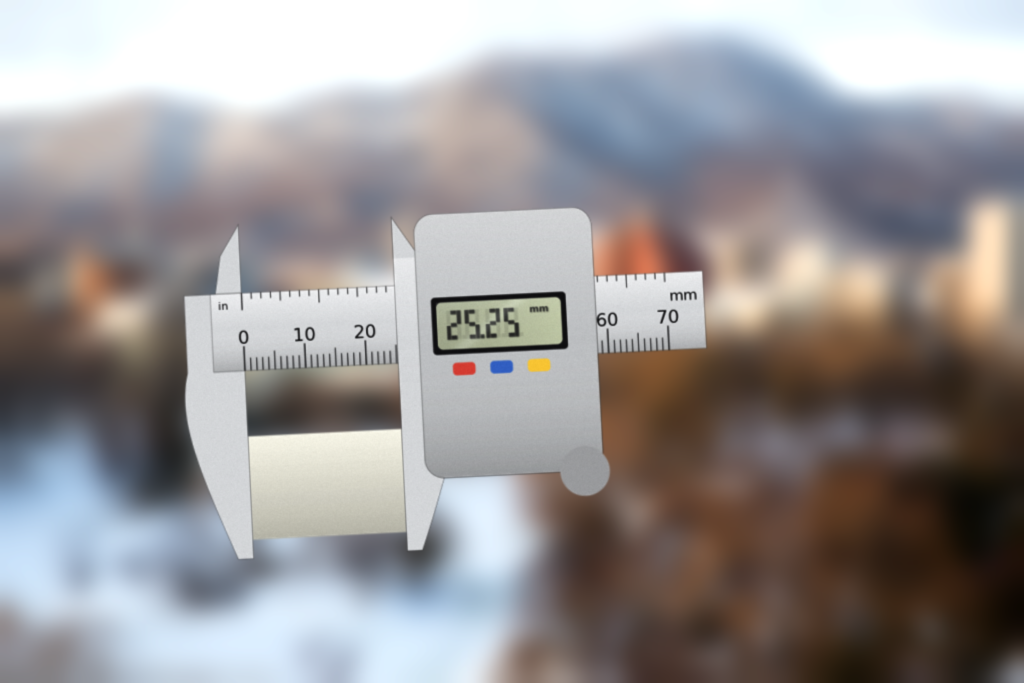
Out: value=25.25 unit=mm
